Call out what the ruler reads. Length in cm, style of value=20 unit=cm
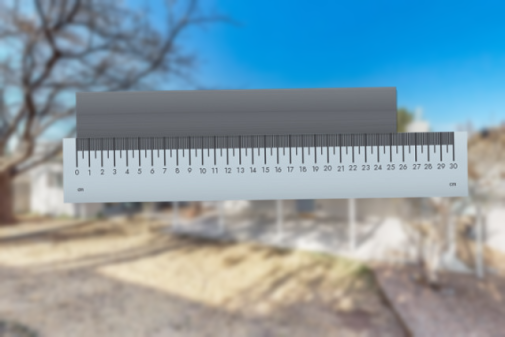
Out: value=25.5 unit=cm
